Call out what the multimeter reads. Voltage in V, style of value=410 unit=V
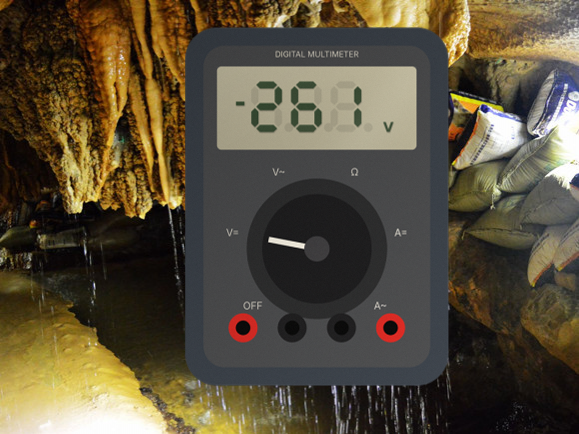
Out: value=-261 unit=V
